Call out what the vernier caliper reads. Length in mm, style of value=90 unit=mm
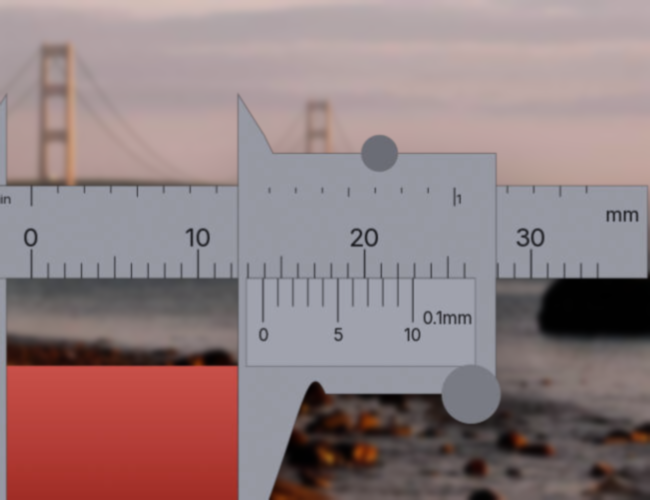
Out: value=13.9 unit=mm
